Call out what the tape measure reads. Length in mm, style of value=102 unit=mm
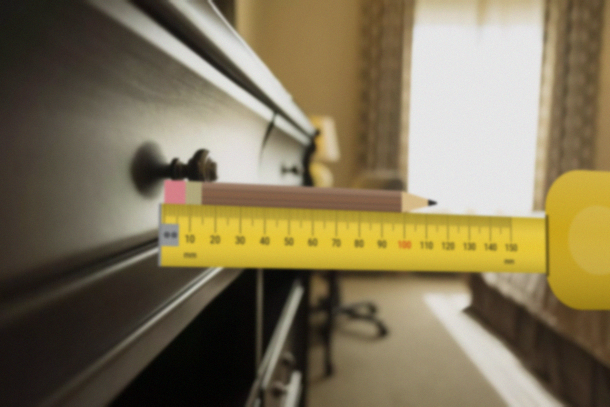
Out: value=115 unit=mm
